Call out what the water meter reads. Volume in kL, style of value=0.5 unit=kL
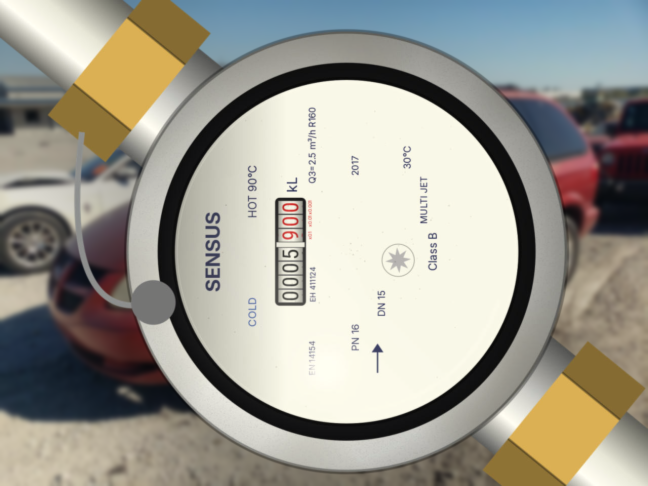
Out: value=5.900 unit=kL
